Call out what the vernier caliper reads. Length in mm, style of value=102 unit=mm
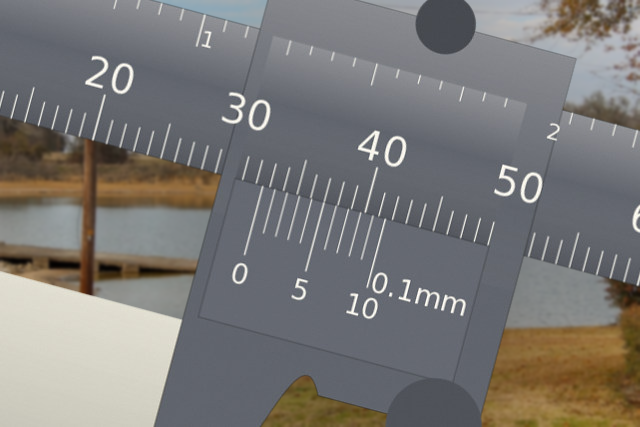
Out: value=32.5 unit=mm
